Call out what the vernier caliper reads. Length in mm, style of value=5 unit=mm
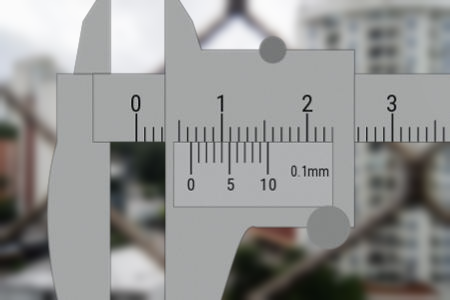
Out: value=6.4 unit=mm
